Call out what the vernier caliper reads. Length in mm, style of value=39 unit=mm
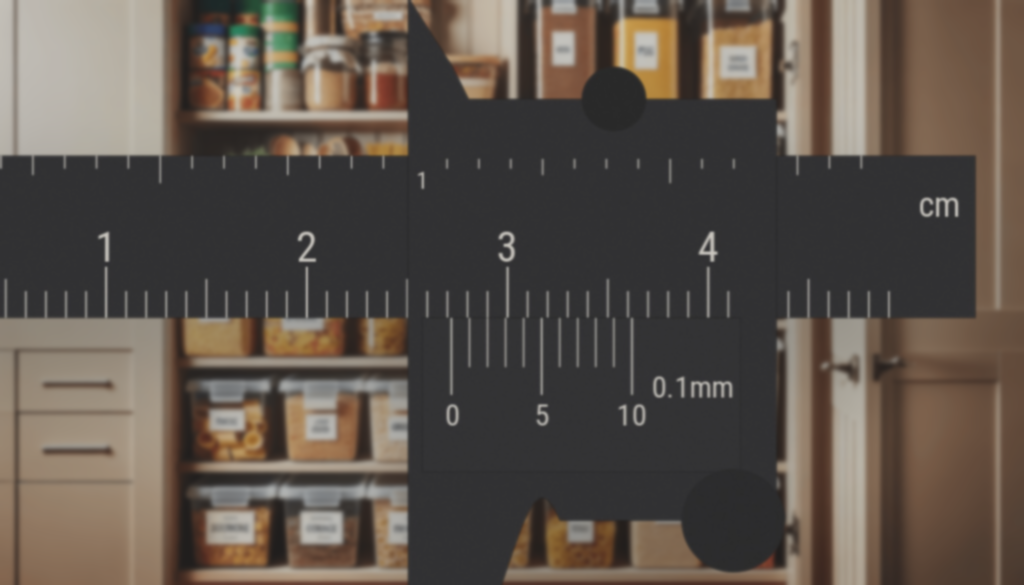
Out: value=27.2 unit=mm
